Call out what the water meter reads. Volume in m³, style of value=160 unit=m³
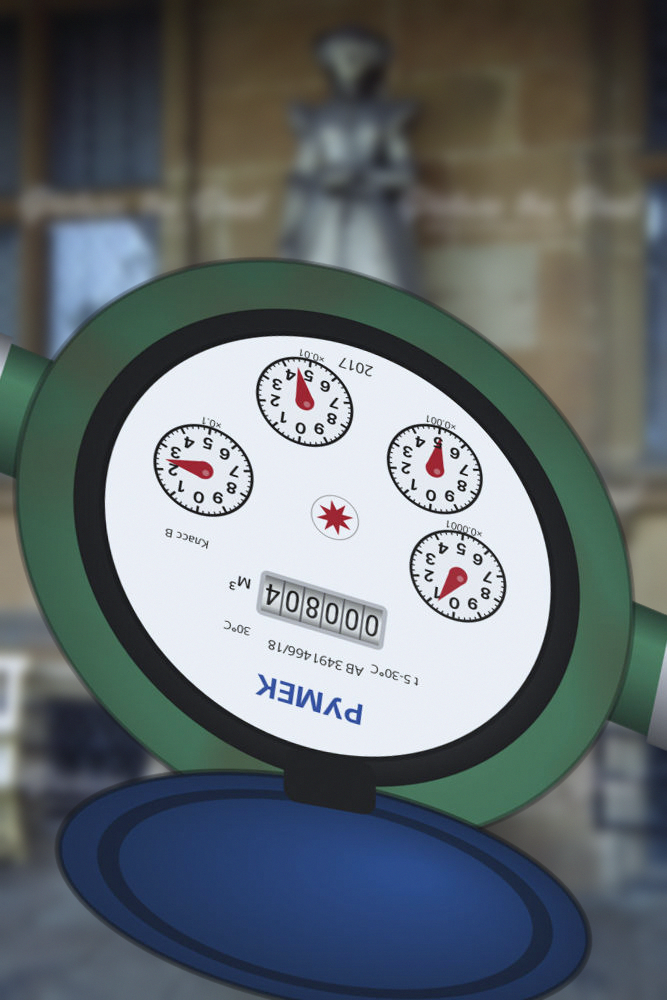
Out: value=804.2450 unit=m³
